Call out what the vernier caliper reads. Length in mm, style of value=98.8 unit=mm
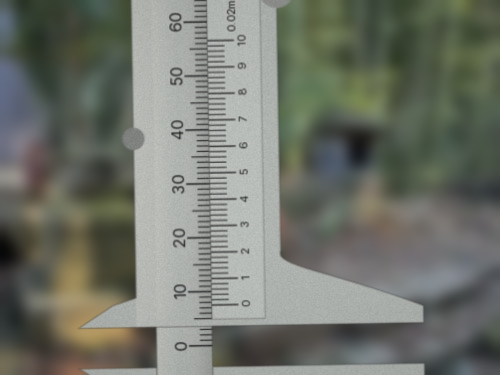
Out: value=7.5 unit=mm
